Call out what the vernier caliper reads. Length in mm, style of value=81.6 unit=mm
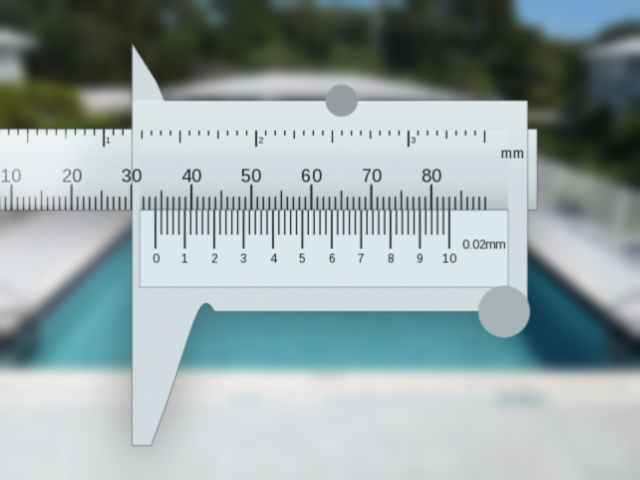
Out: value=34.0 unit=mm
